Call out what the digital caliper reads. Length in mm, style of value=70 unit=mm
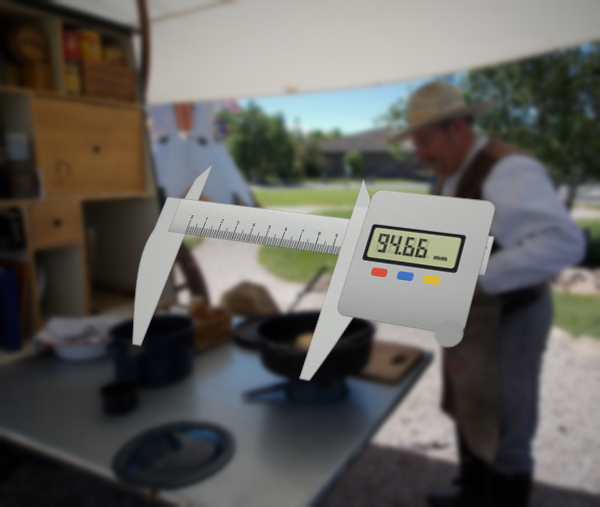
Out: value=94.66 unit=mm
